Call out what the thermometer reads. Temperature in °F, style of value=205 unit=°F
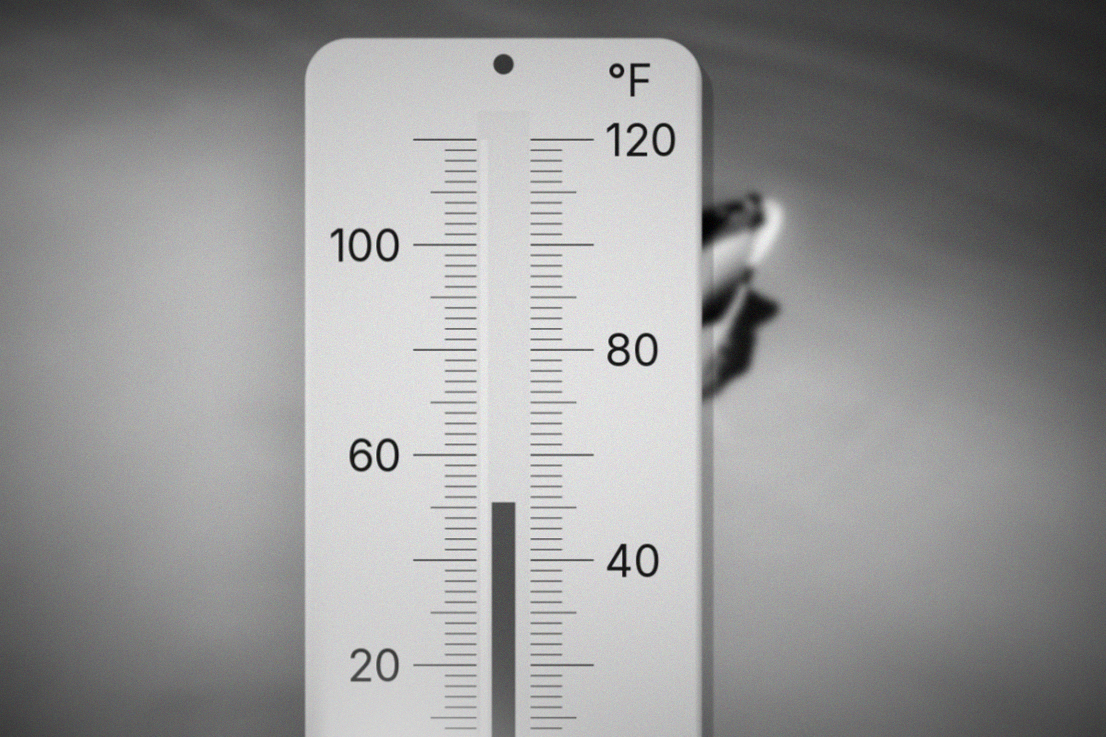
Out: value=51 unit=°F
